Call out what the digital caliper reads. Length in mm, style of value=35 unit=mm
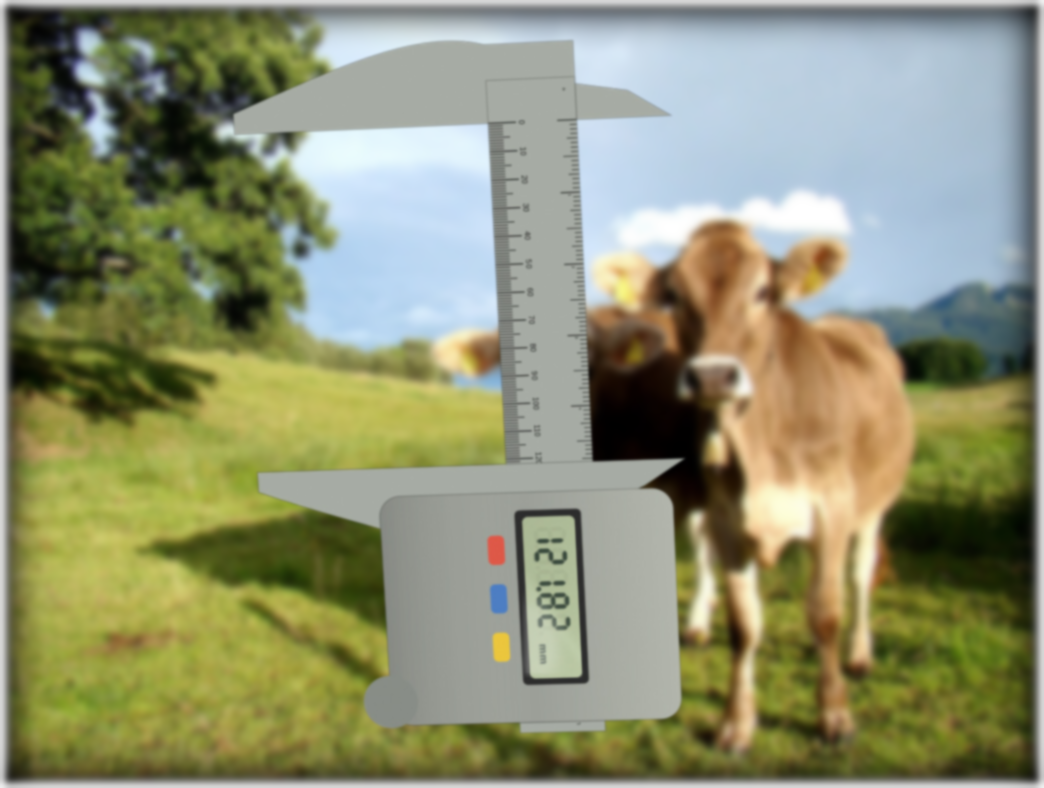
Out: value=121.82 unit=mm
